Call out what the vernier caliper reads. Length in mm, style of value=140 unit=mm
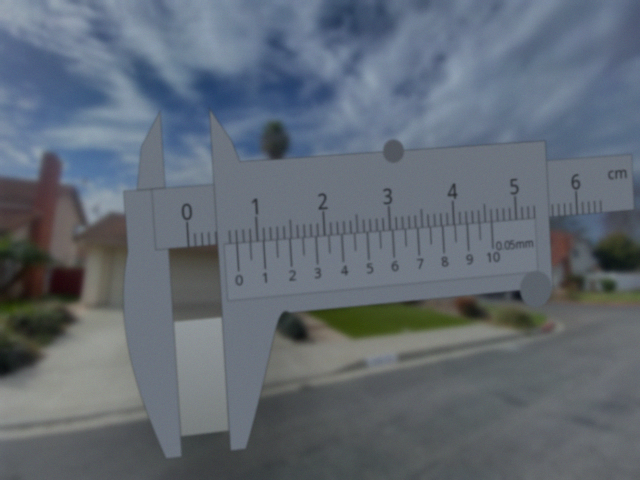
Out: value=7.0 unit=mm
